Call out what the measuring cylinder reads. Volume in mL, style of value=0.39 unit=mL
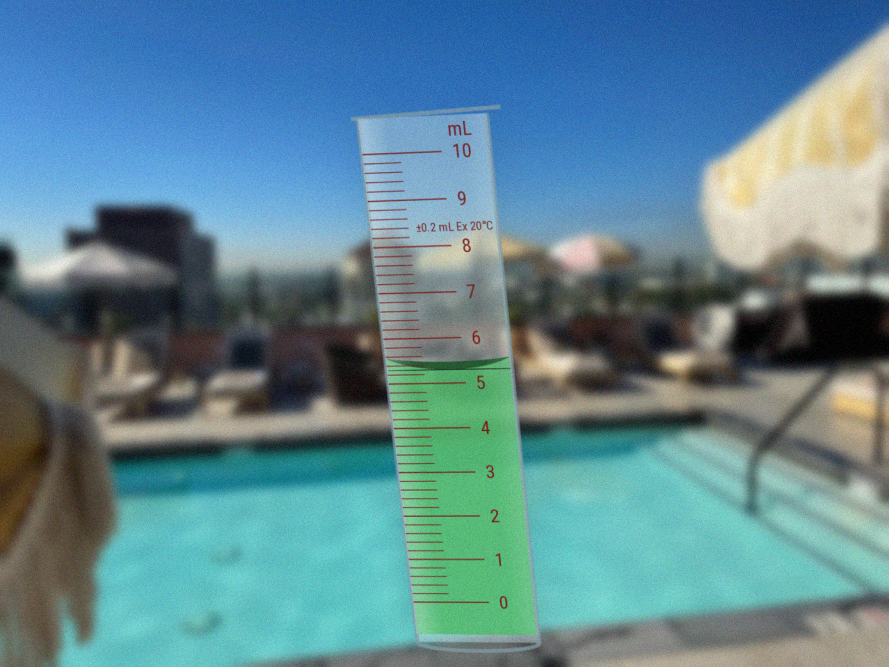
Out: value=5.3 unit=mL
